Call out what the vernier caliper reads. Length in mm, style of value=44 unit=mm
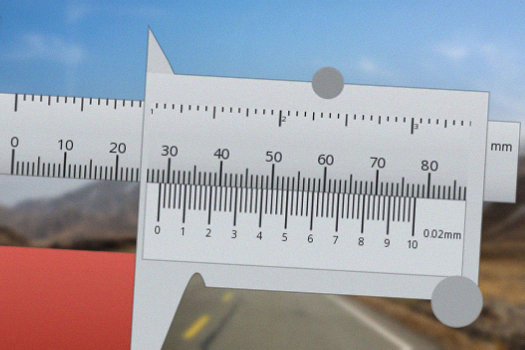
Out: value=28.5 unit=mm
